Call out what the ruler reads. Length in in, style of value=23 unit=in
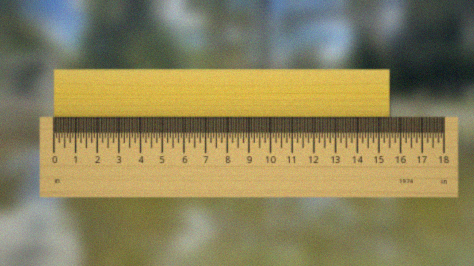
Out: value=15.5 unit=in
